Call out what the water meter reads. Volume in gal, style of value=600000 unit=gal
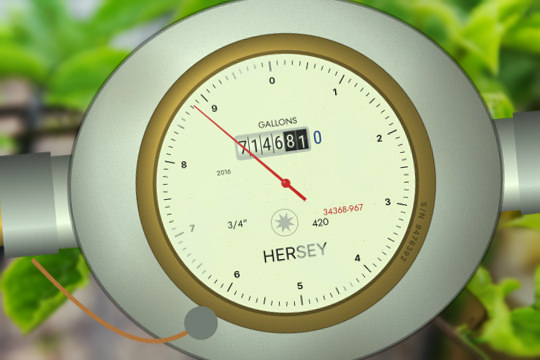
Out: value=7146808.8 unit=gal
